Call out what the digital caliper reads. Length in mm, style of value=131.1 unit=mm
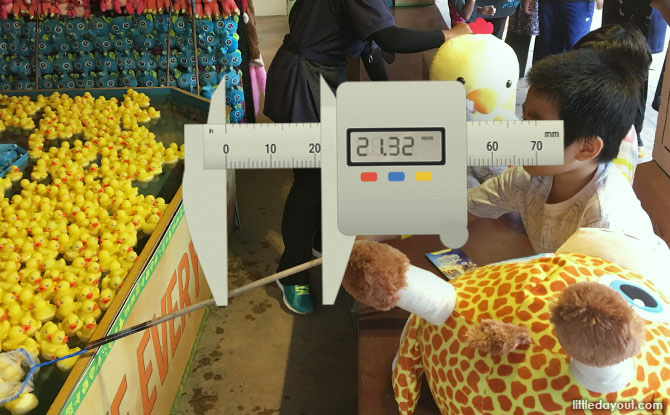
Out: value=21.32 unit=mm
